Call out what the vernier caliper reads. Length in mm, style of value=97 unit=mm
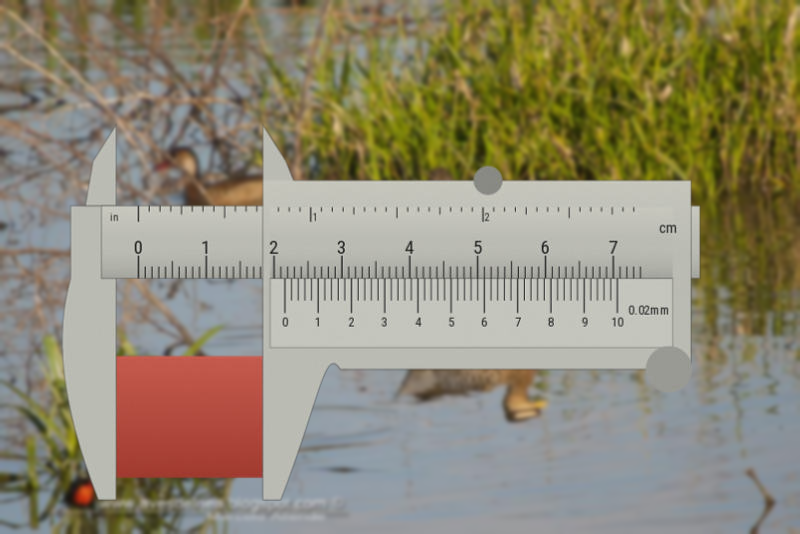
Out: value=21.6 unit=mm
